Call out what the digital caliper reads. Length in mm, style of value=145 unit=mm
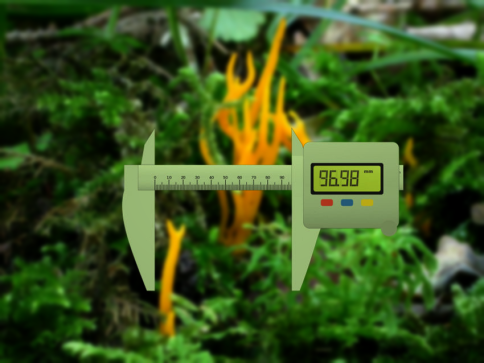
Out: value=96.98 unit=mm
